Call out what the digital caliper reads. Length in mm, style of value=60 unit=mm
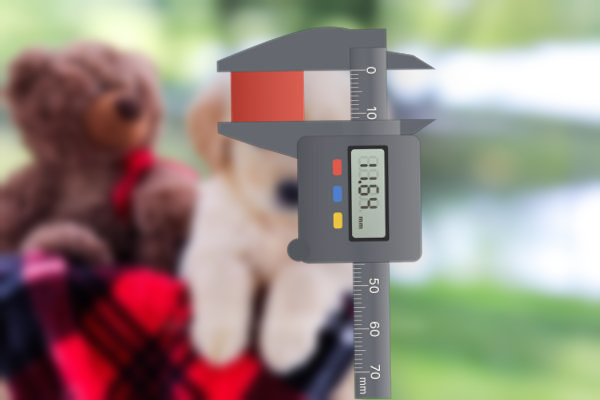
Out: value=11.64 unit=mm
